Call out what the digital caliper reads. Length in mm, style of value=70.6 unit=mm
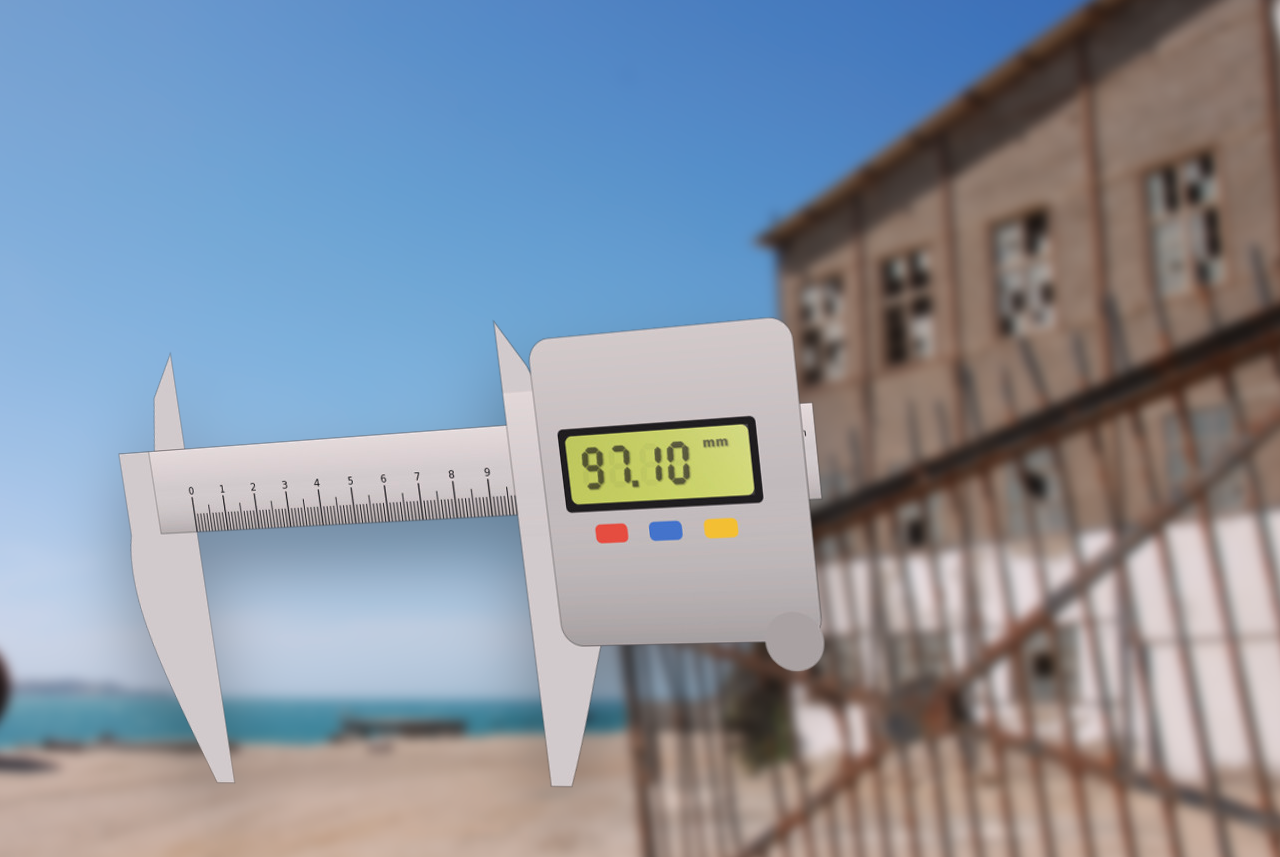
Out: value=97.10 unit=mm
